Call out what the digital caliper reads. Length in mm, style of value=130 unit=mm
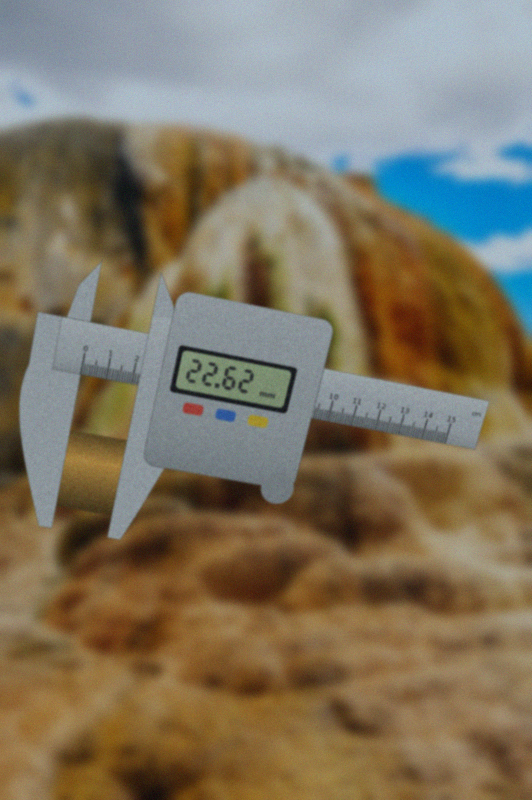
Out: value=22.62 unit=mm
